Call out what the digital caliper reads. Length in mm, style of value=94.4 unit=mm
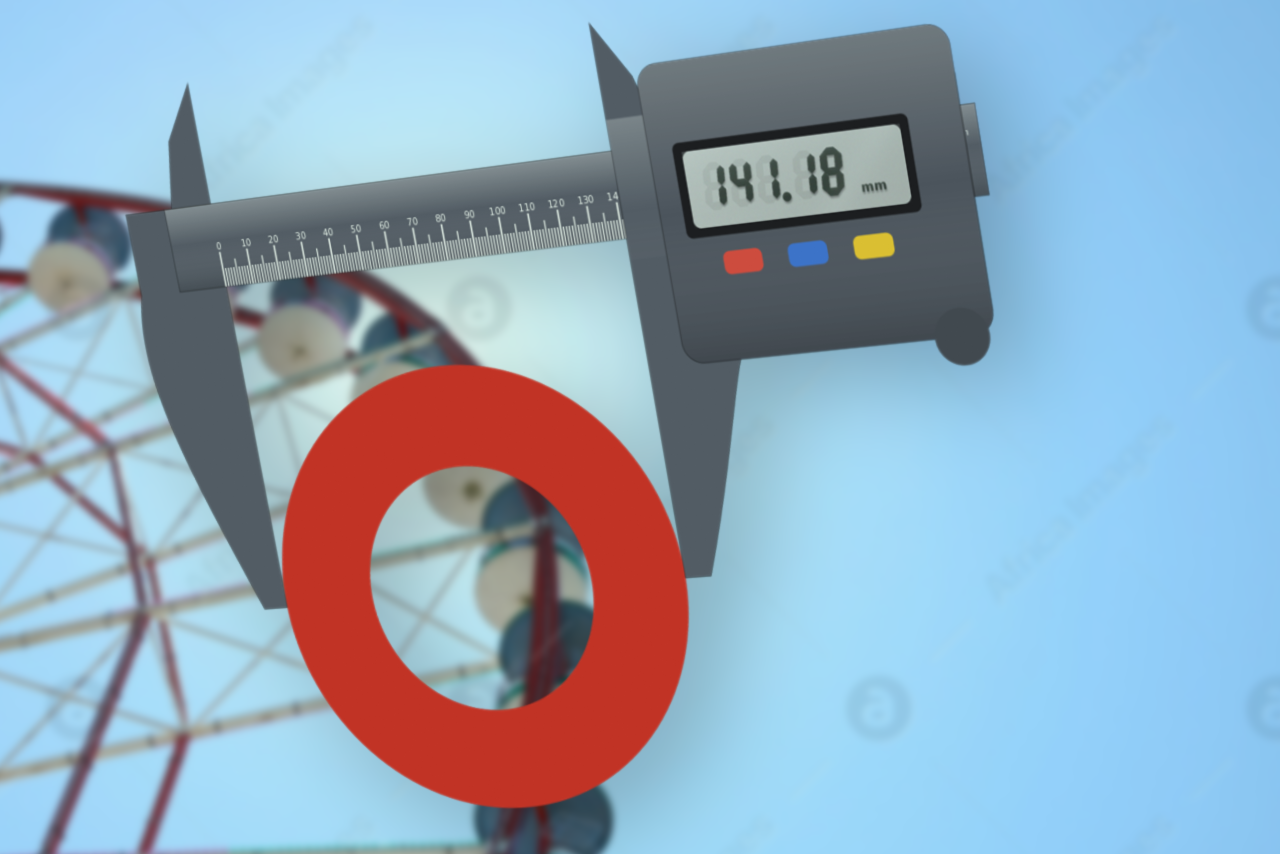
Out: value=141.18 unit=mm
